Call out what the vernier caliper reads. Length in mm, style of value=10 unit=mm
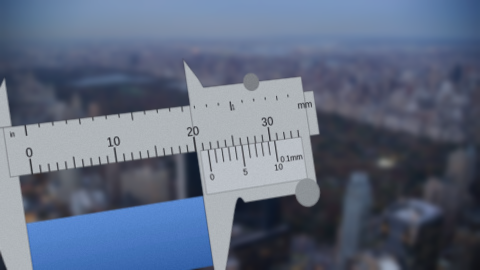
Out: value=21.6 unit=mm
